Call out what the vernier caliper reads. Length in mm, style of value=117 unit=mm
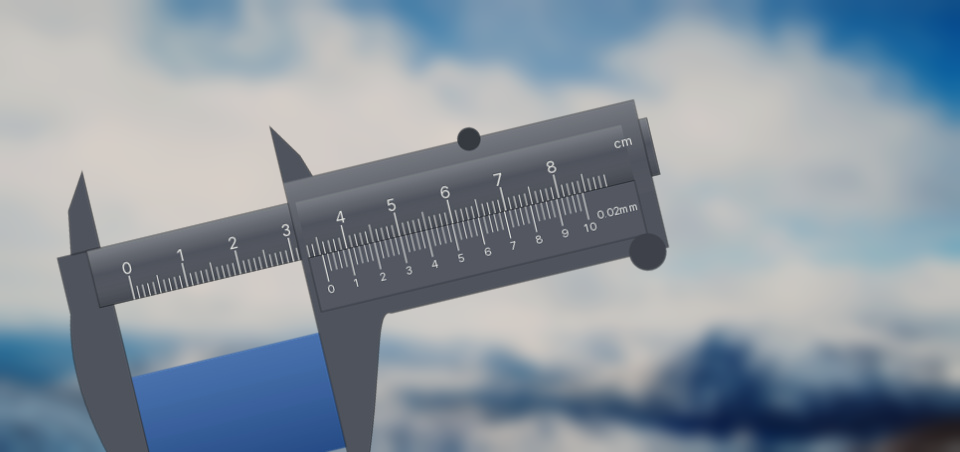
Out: value=35.4 unit=mm
